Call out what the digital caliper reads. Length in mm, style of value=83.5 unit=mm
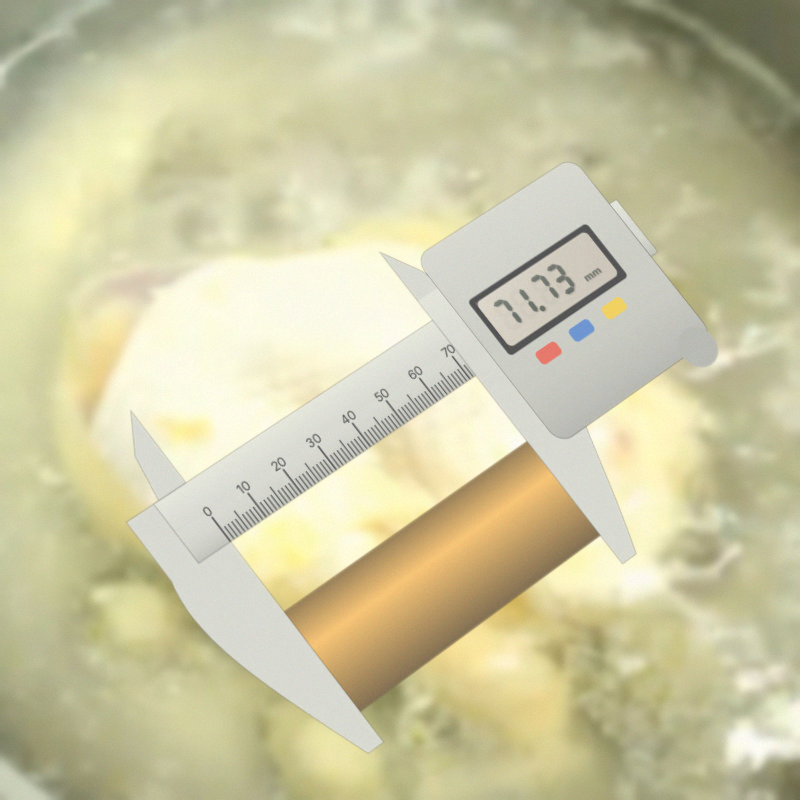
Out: value=71.73 unit=mm
